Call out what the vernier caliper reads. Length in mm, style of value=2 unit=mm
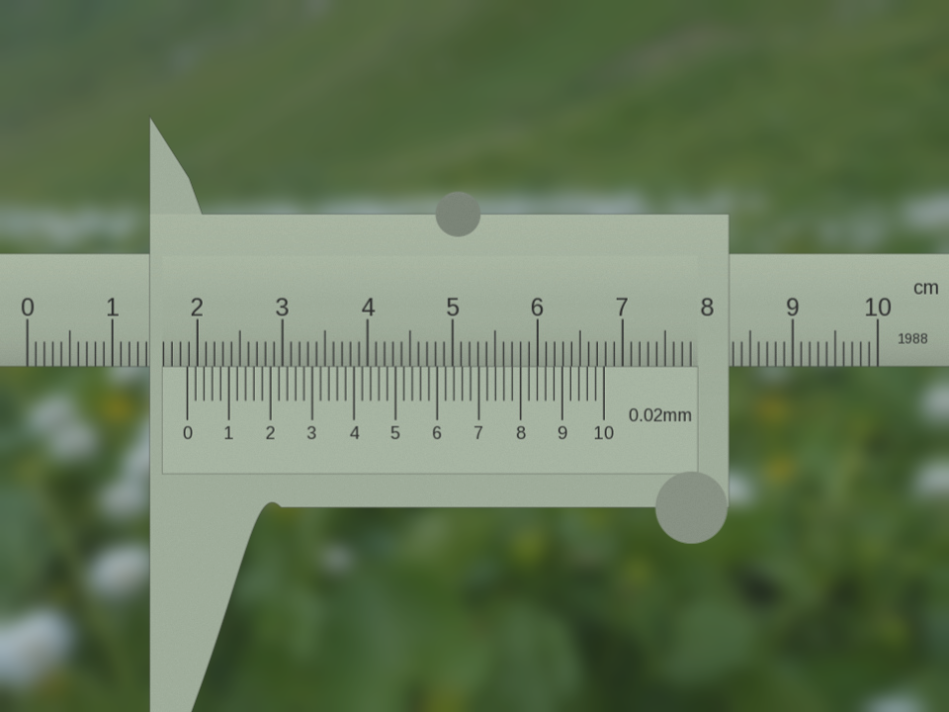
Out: value=18.8 unit=mm
